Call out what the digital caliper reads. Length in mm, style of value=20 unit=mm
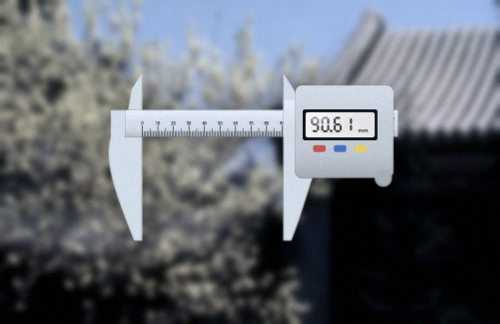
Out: value=90.61 unit=mm
